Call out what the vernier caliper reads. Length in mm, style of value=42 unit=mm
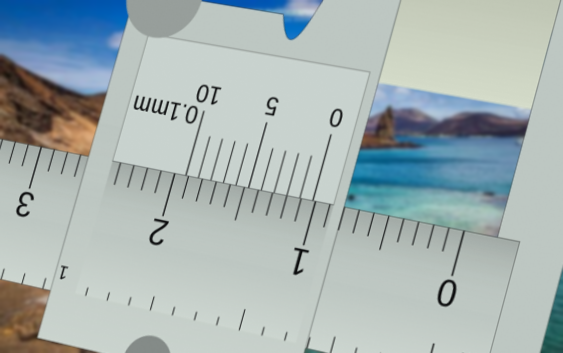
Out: value=10.2 unit=mm
